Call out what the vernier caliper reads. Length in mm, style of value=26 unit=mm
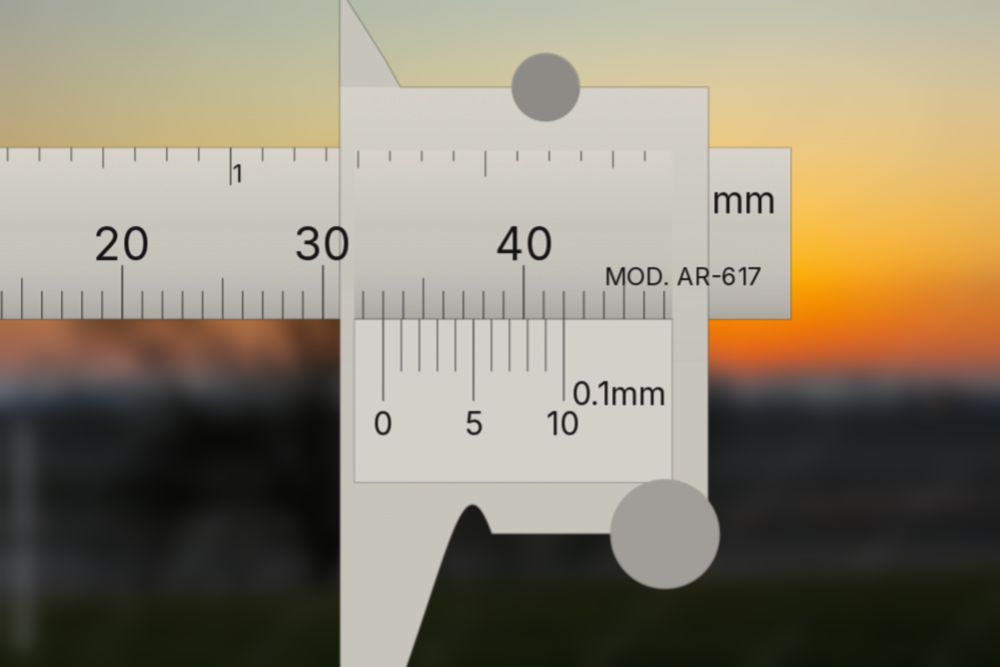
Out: value=33.0 unit=mm
